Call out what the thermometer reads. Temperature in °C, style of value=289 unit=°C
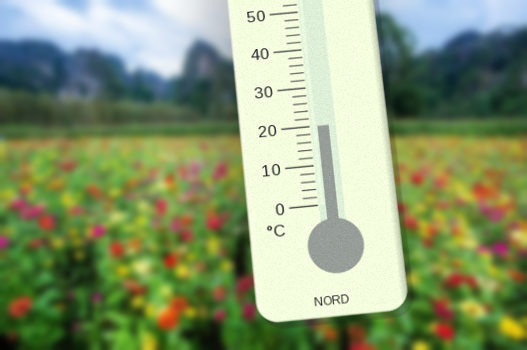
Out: value=20 unit=°C
